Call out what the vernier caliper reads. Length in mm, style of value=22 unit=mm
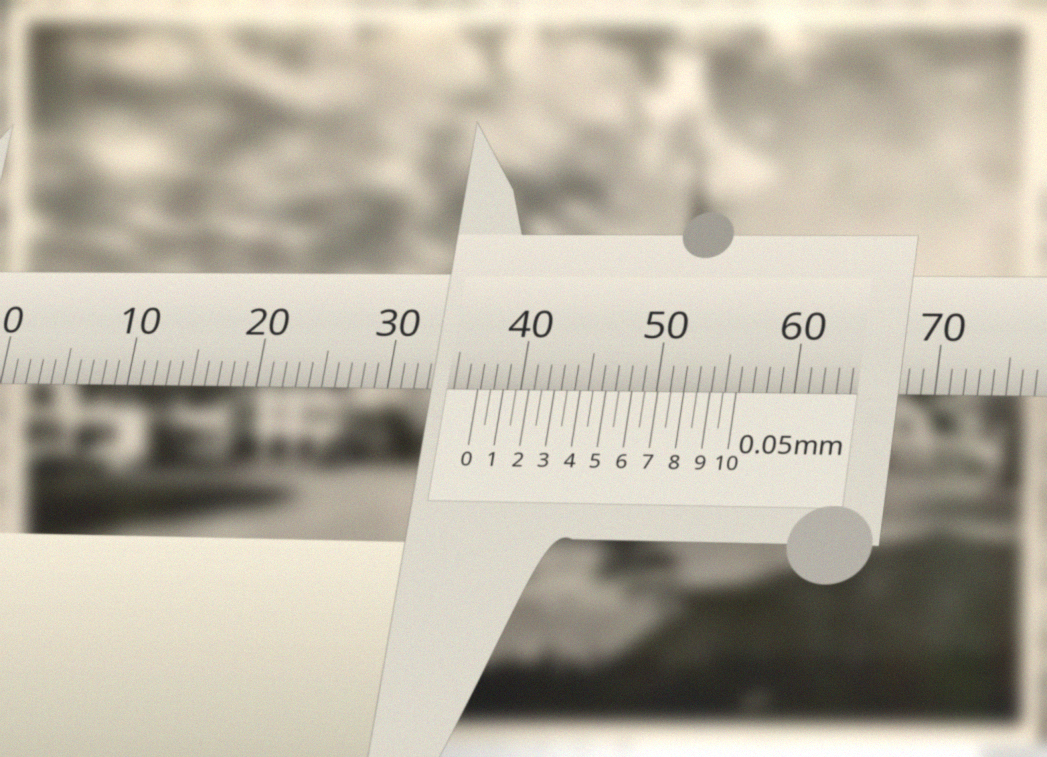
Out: value=36.8 unit=mm
